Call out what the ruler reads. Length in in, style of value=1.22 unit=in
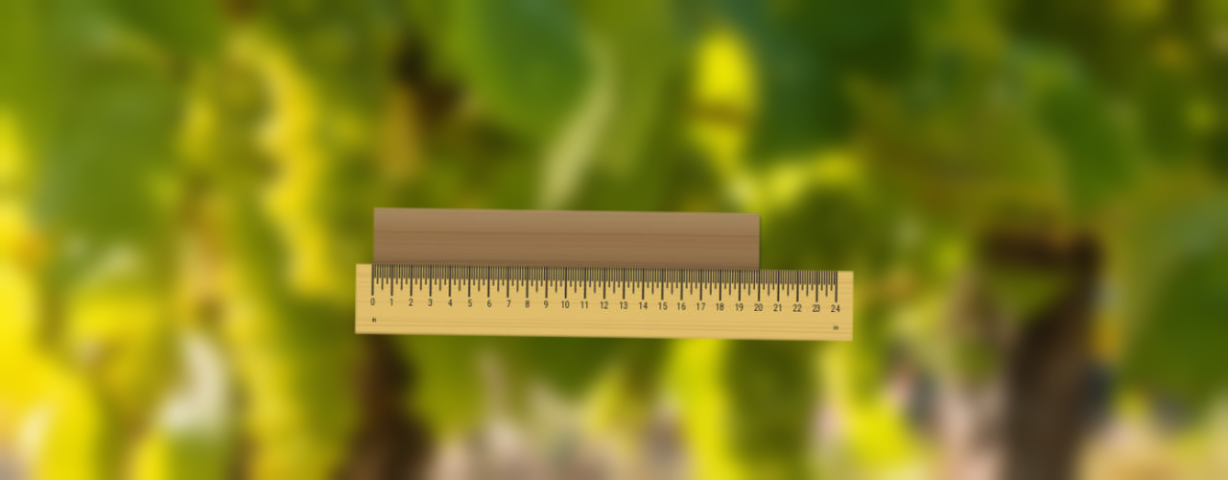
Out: value=20 unit=in
